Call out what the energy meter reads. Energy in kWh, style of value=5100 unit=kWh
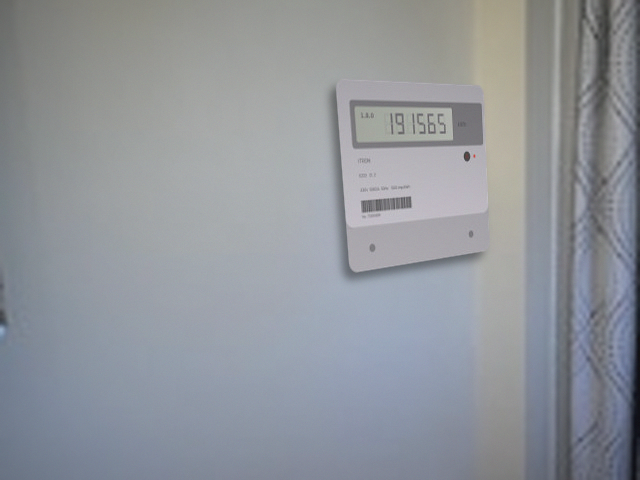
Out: value=191565 unit=kWh
